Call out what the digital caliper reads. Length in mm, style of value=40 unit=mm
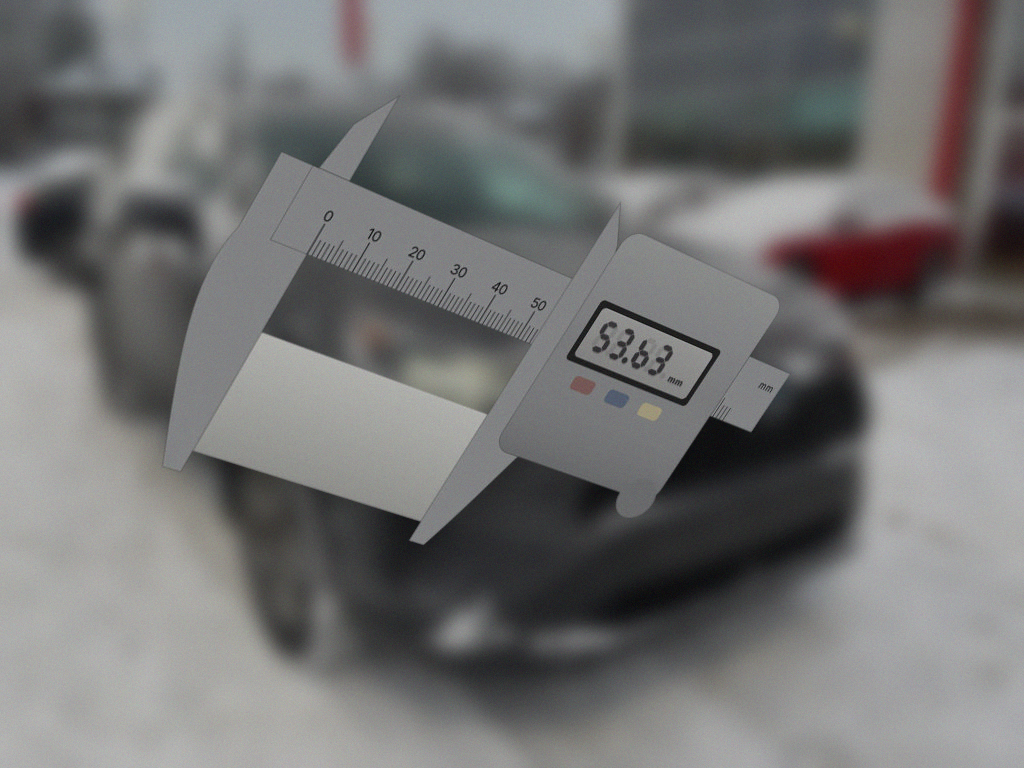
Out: value=53.63 unit=mm
